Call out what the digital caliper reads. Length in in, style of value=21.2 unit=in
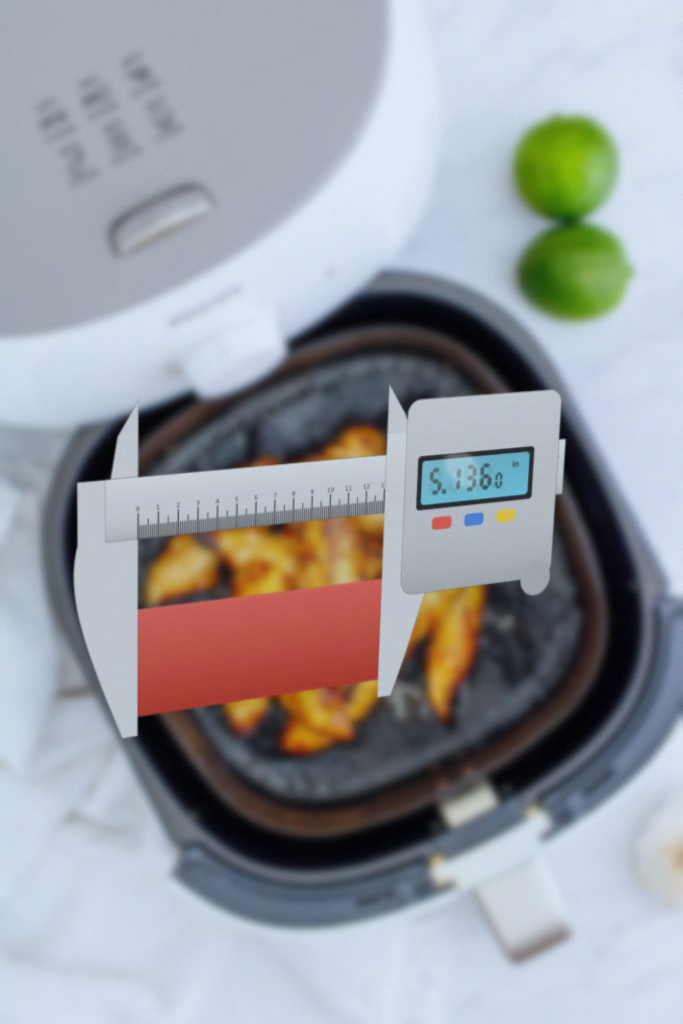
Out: value=5.1360 unit=in
